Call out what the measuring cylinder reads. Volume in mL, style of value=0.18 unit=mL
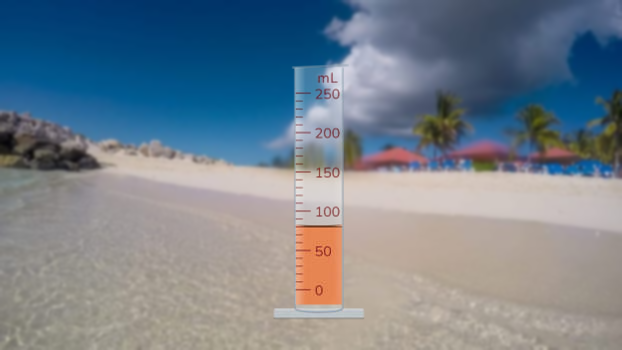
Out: value=80 unit=mL
